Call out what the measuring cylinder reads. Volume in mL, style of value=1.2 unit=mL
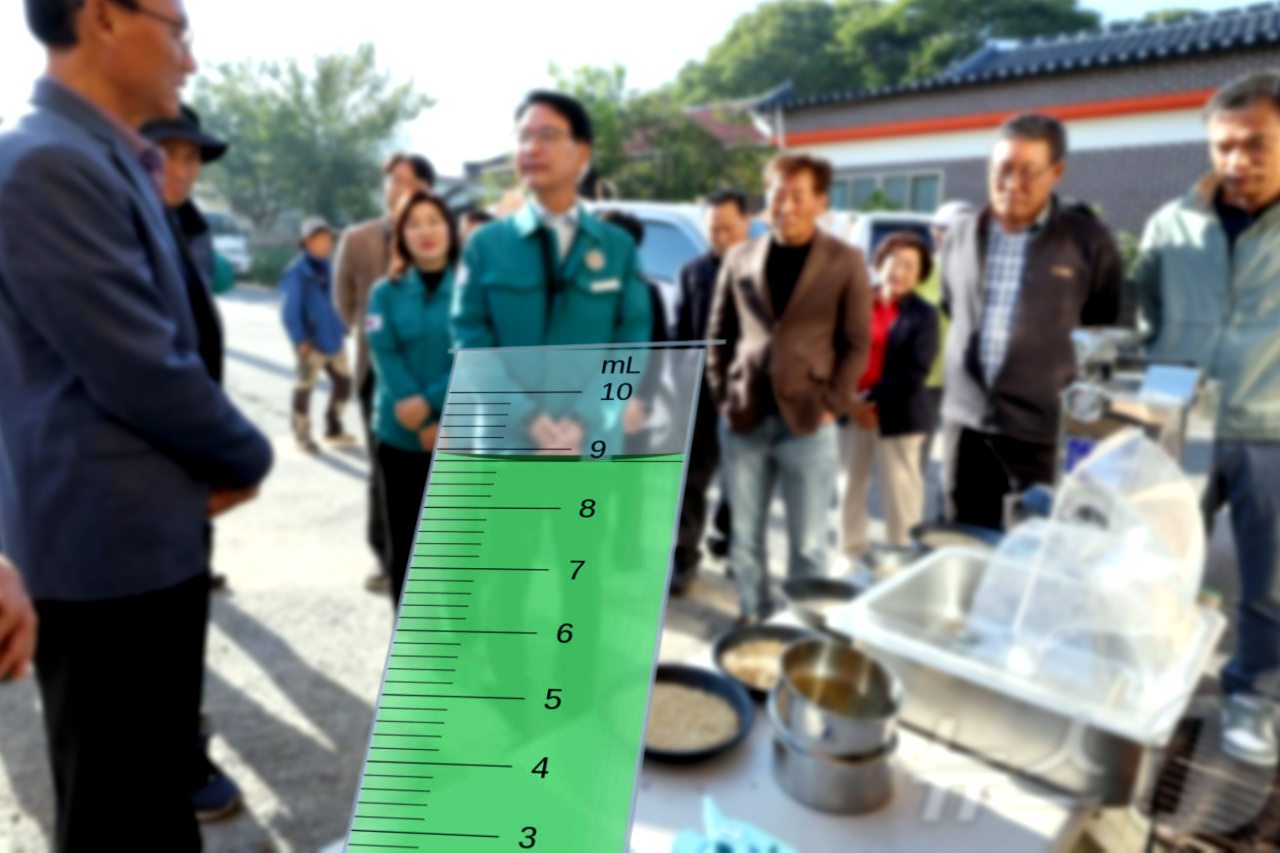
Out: value=8.8 unit=mL
